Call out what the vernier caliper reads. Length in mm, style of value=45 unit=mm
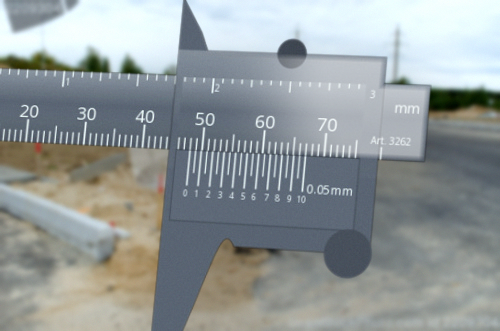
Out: value=48.0 unit=mm
